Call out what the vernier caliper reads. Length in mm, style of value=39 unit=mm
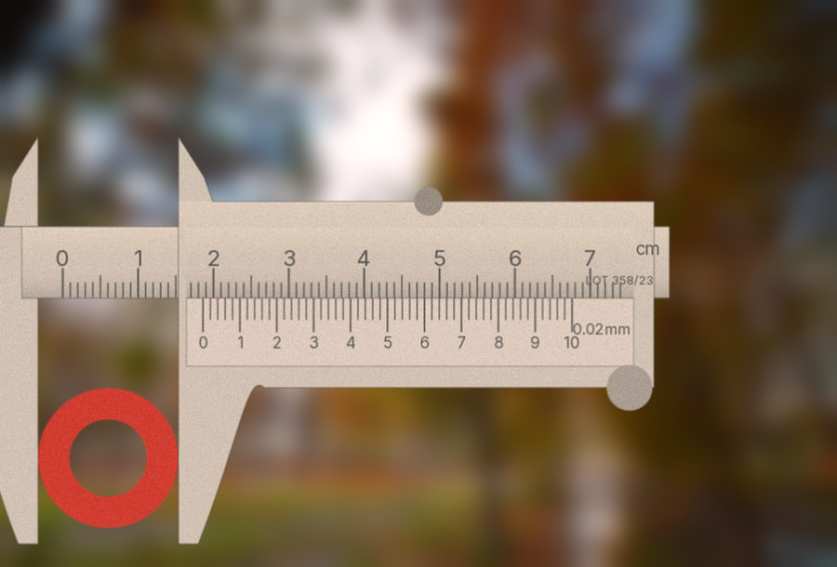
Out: value=18.6 unit=mm
